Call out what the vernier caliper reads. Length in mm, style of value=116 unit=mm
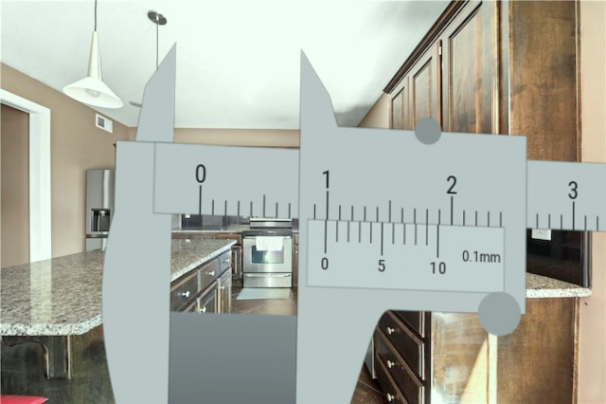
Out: value=9.9 unit=mm
